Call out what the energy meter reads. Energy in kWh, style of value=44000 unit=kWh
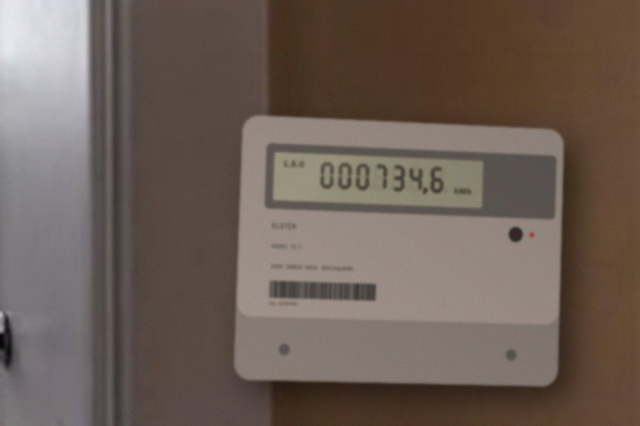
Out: value=734.6 unit=kWh
